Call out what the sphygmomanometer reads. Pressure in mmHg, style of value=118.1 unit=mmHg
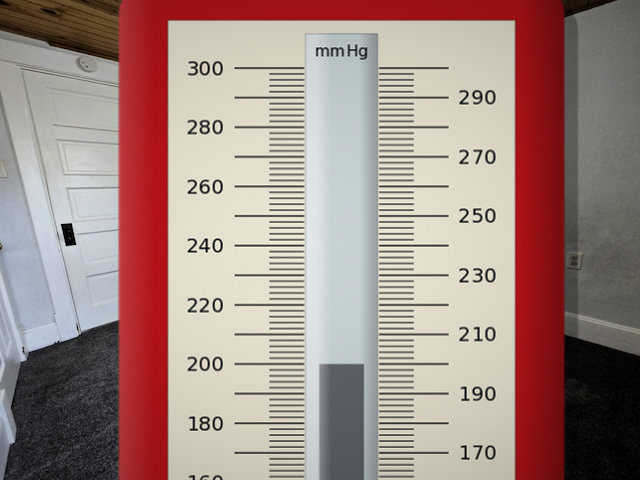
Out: value=200 unit=mmHg
